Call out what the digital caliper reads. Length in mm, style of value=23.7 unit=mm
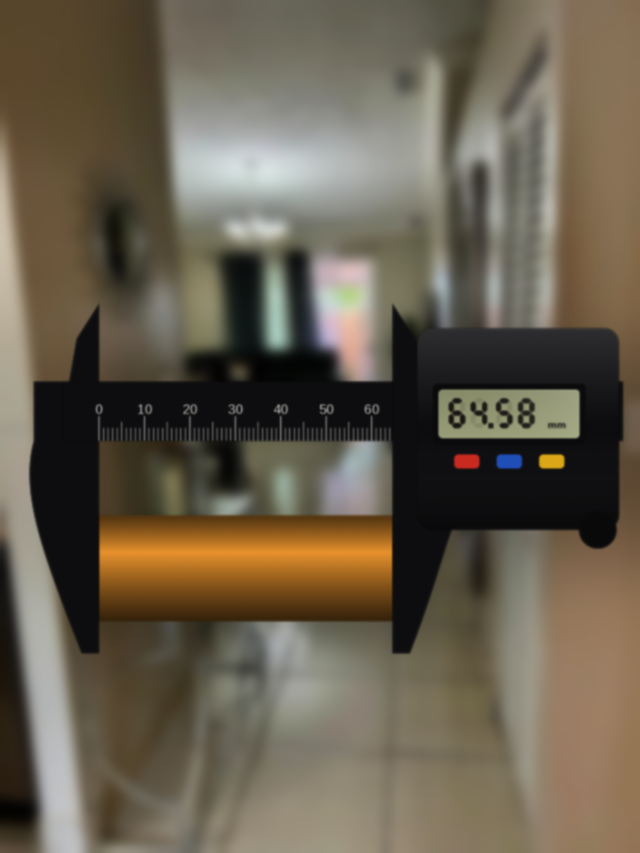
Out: value=64.58 unit=mm
